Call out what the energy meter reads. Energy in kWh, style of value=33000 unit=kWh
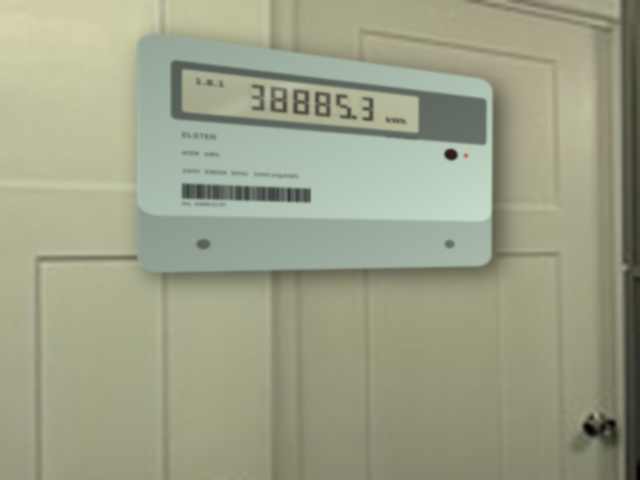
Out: value=38885.3 unit=kWh
